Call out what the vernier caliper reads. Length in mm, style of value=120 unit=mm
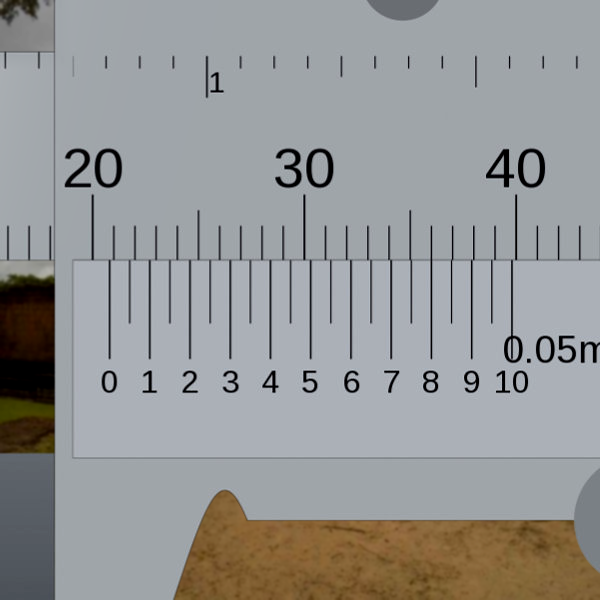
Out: value=20.8 unit=mm
